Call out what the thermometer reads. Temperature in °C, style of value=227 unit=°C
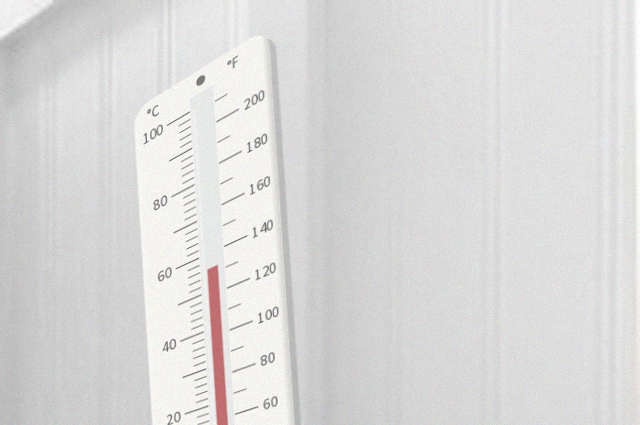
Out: value=56 unit=°C
